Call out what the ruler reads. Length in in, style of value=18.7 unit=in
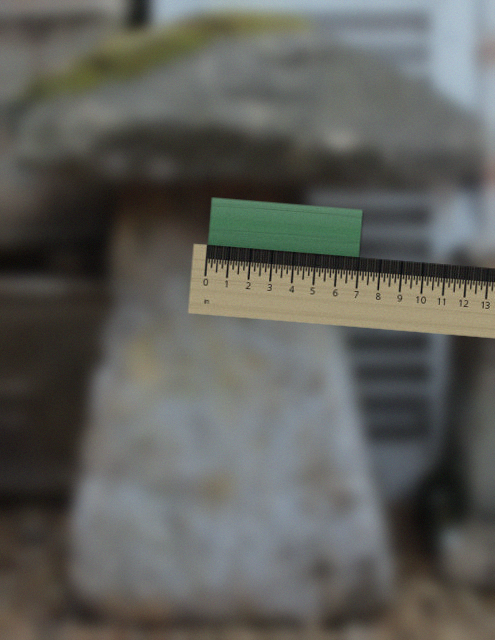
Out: value=7 unit=in
